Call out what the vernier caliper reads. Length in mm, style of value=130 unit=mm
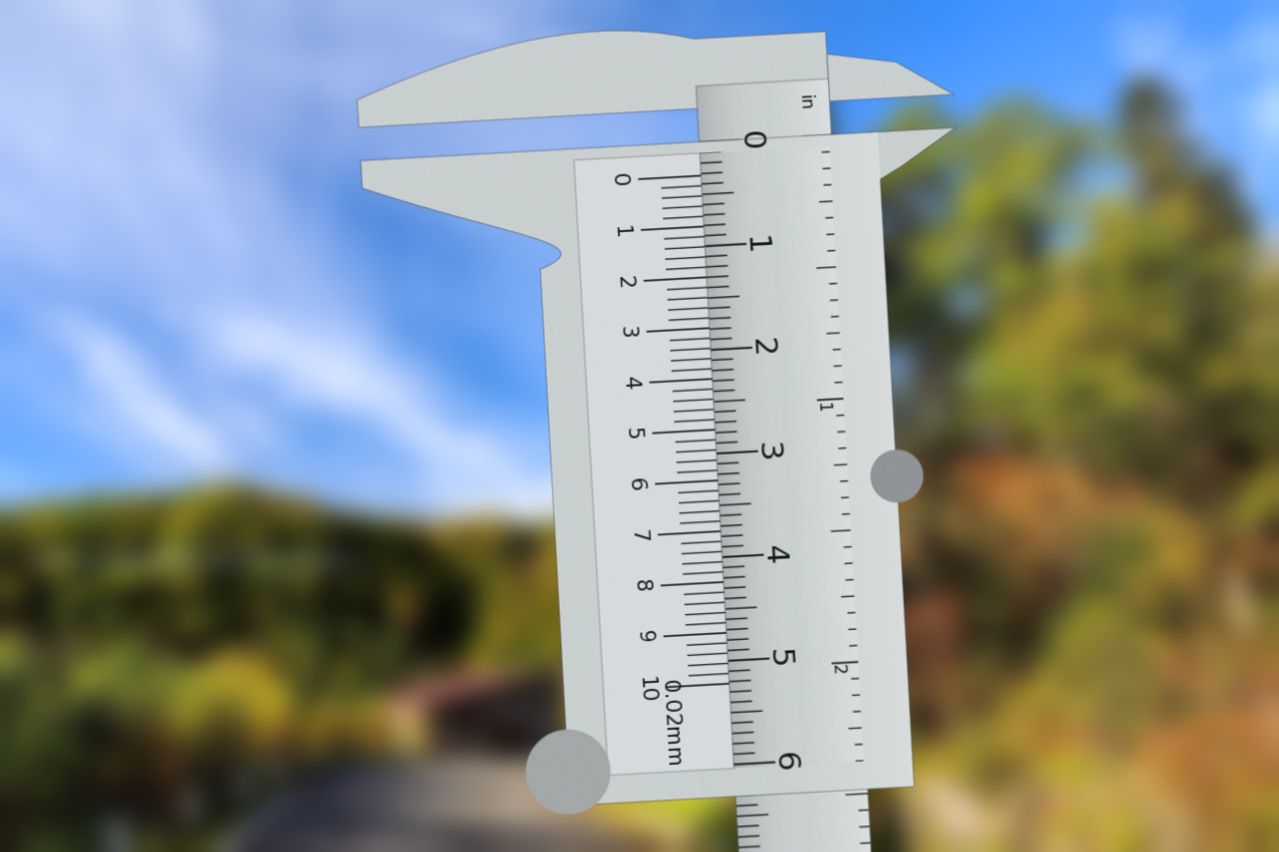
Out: value=3.2 unit=mm
